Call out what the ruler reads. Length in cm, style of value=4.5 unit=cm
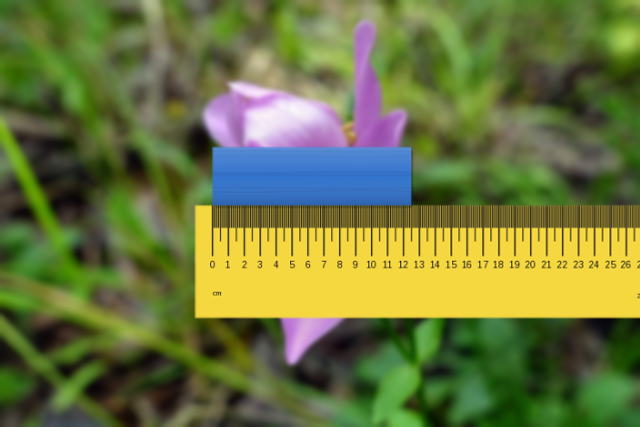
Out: value=12.5 unit=cm
